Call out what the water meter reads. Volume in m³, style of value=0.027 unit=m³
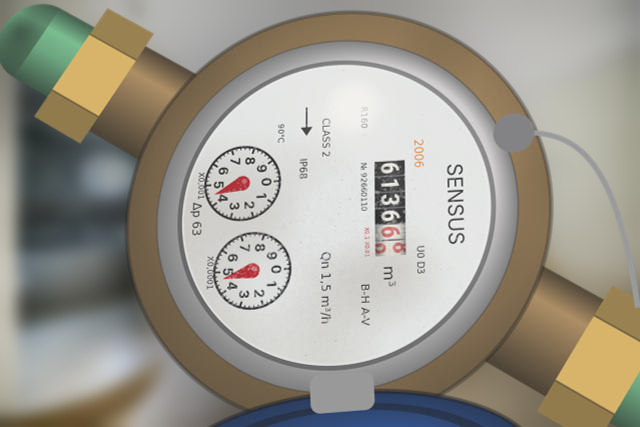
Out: value=6136.6844 unit=m³
